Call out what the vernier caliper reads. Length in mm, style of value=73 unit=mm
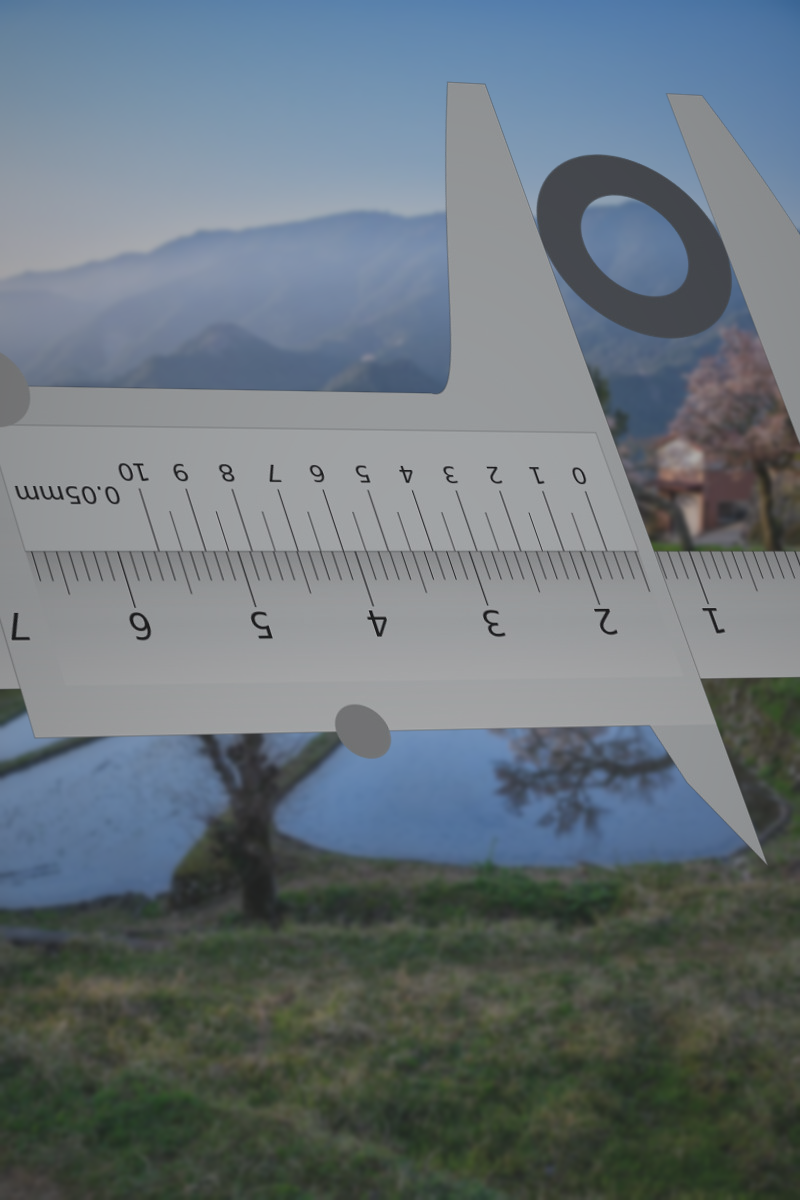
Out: value=17.6 unit=mm
